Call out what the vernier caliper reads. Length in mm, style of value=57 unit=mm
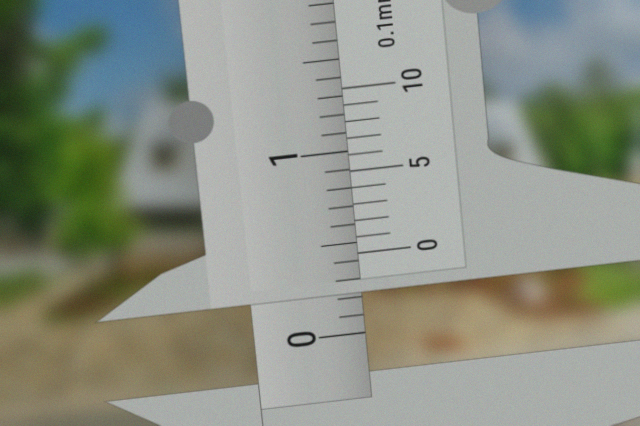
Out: value=4.4 unit=mm
